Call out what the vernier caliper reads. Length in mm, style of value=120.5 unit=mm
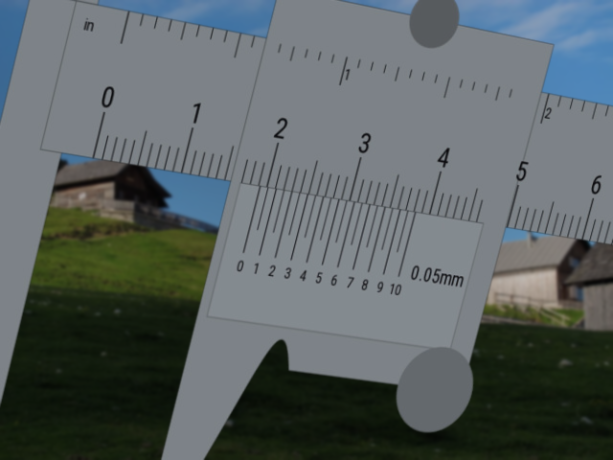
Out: value=19.2 unit=mm
